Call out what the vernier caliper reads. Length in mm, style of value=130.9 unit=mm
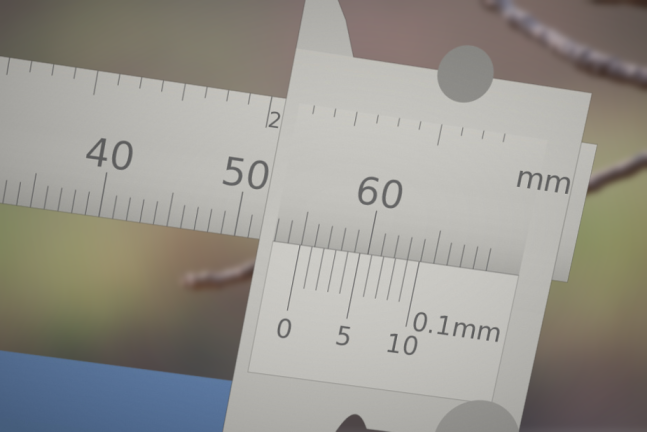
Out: value=54.9 unit=mm
